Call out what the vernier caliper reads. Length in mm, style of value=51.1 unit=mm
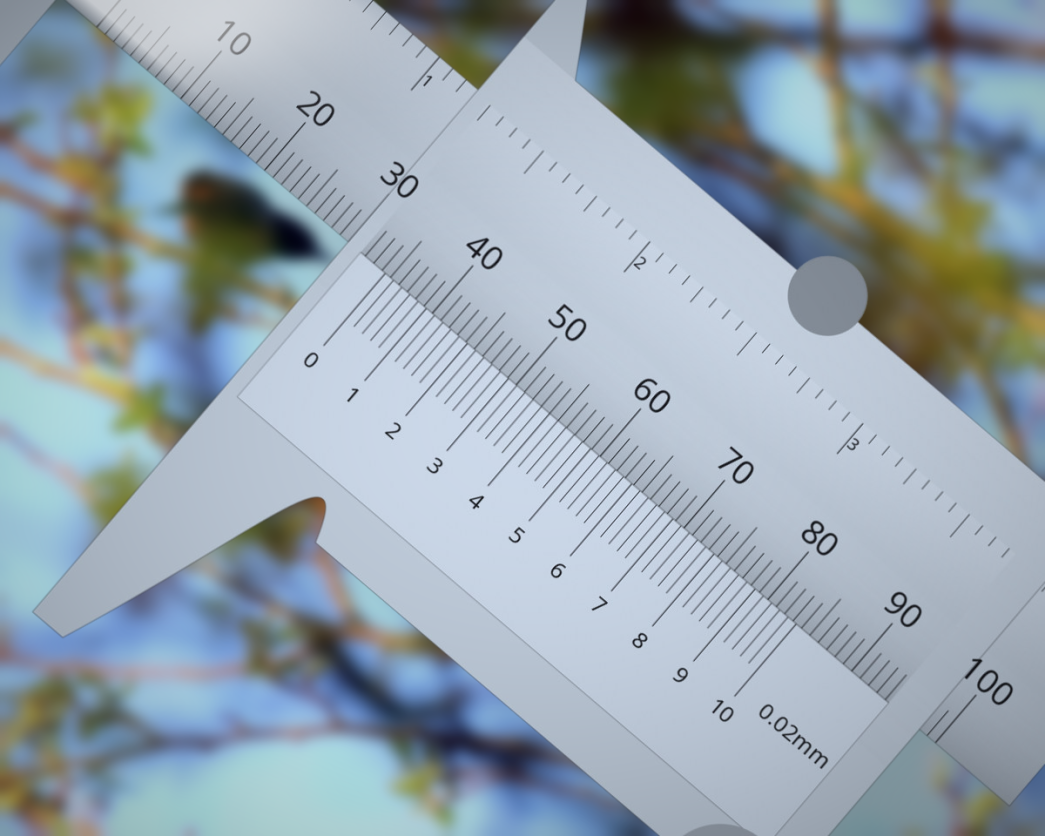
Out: value=34.4 unit=mm
